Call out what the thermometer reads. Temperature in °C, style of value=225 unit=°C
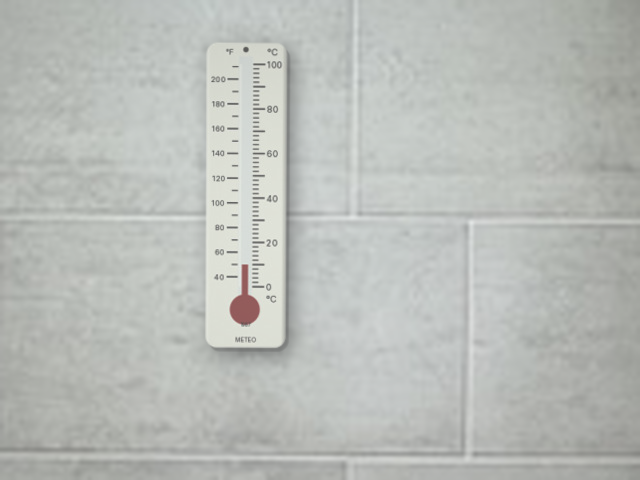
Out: value=10 unit=°C
